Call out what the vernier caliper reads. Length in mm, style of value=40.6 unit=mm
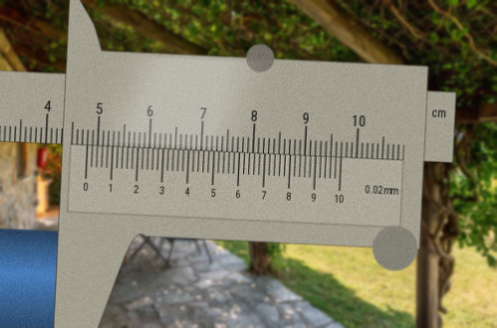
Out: value=48.0 unit=mm
